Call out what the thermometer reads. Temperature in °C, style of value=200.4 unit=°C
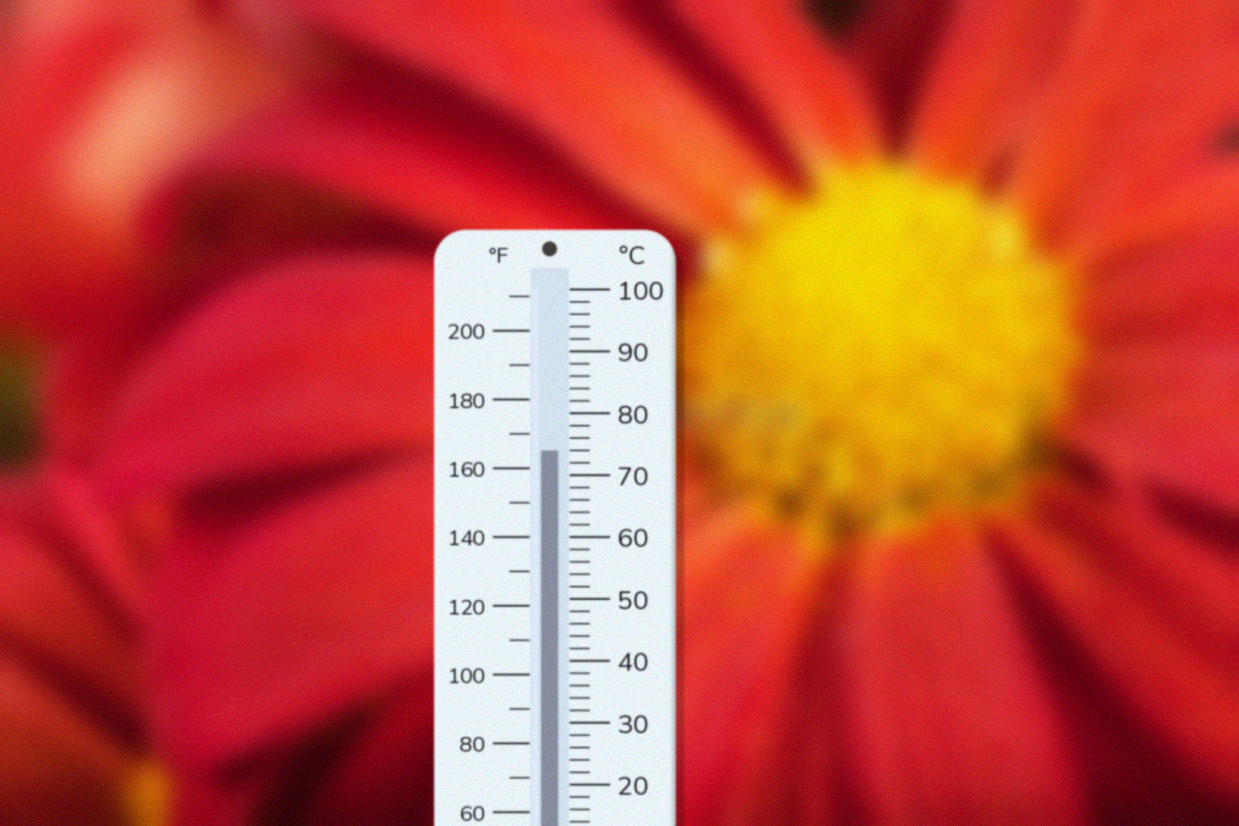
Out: value=74 unit=°C
